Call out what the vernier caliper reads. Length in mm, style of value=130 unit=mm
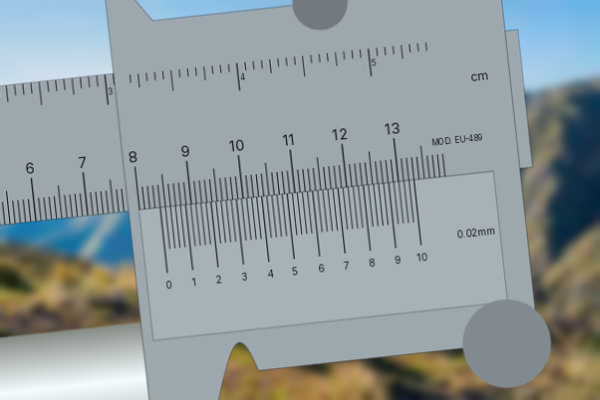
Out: value=84.0 unit=mm
